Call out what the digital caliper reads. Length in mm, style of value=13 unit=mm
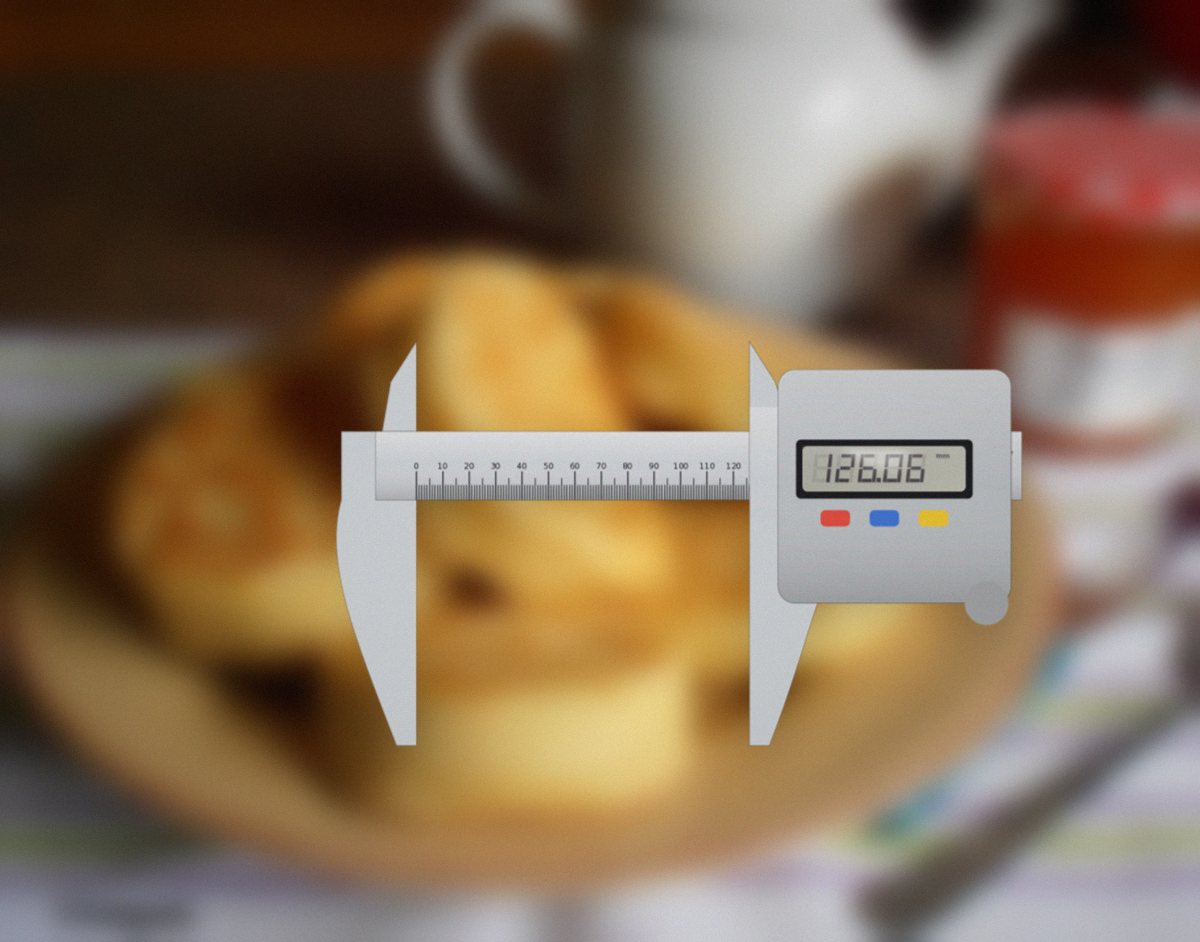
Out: value=126.06 unit=mm
